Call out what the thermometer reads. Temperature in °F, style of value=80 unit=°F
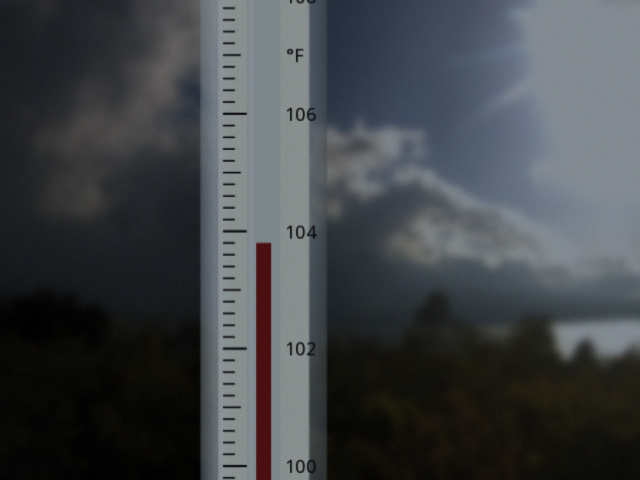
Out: value=103.8 unit=°F
